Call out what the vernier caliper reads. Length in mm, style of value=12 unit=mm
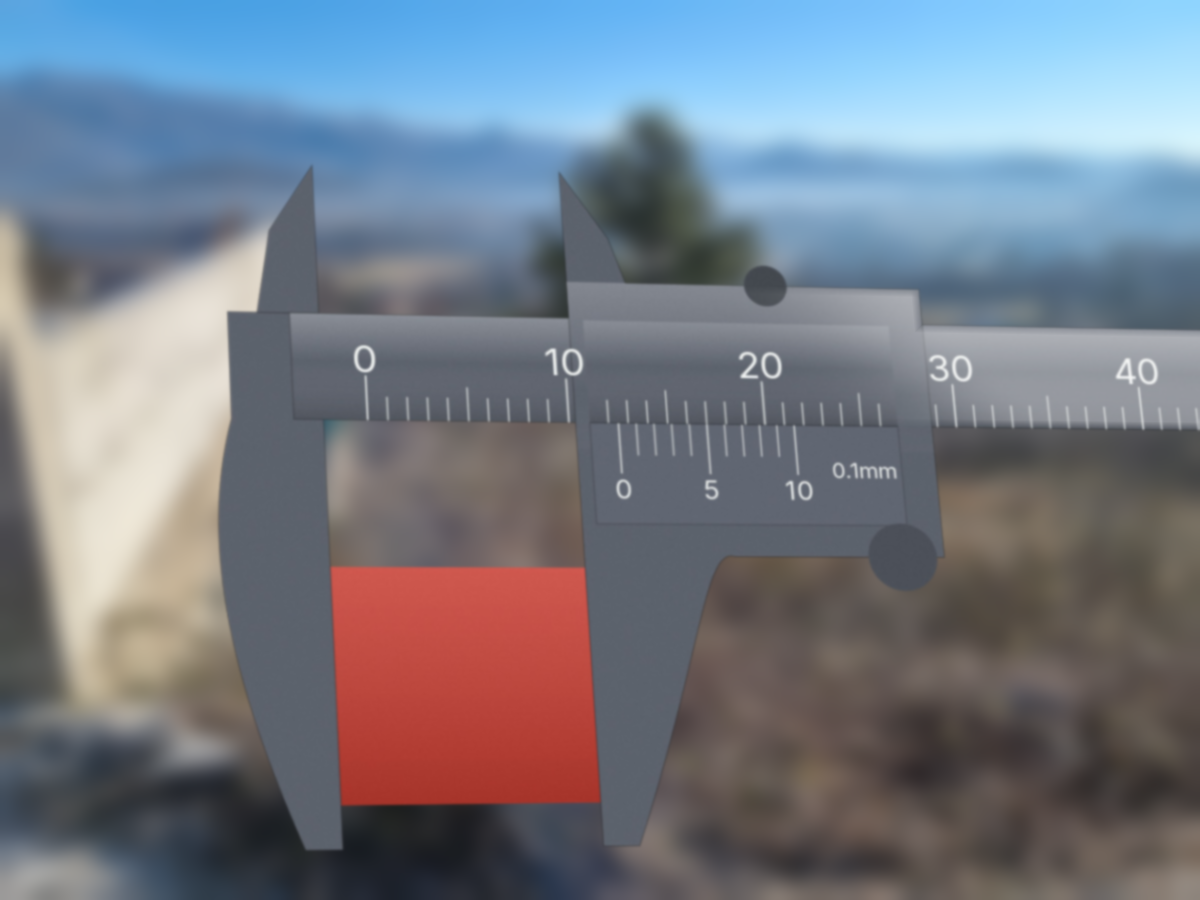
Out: value=12.5 unit=mm
